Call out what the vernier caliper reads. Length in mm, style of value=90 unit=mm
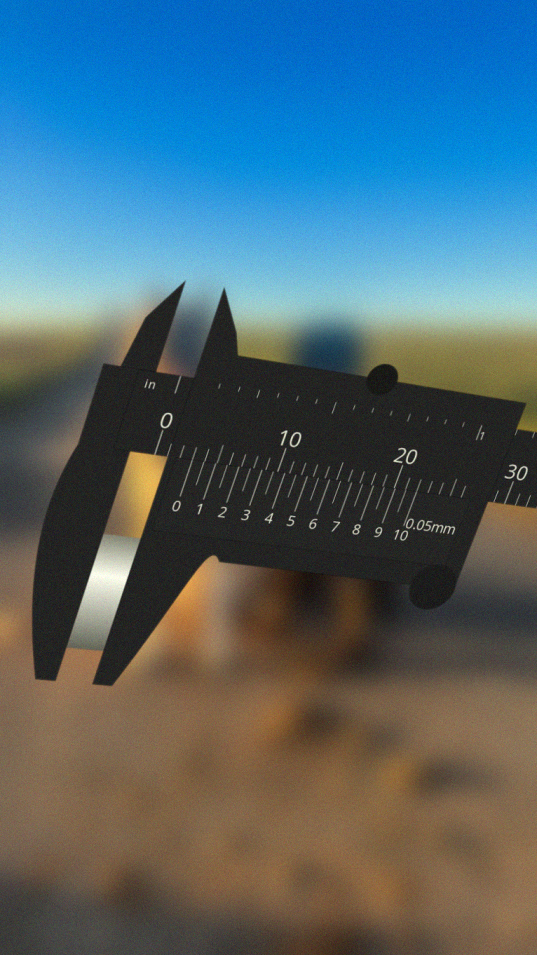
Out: value=3.0 unit=mm
